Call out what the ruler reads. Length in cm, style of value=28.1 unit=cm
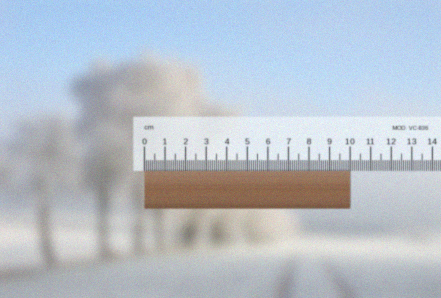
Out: value=10 unit=cm
